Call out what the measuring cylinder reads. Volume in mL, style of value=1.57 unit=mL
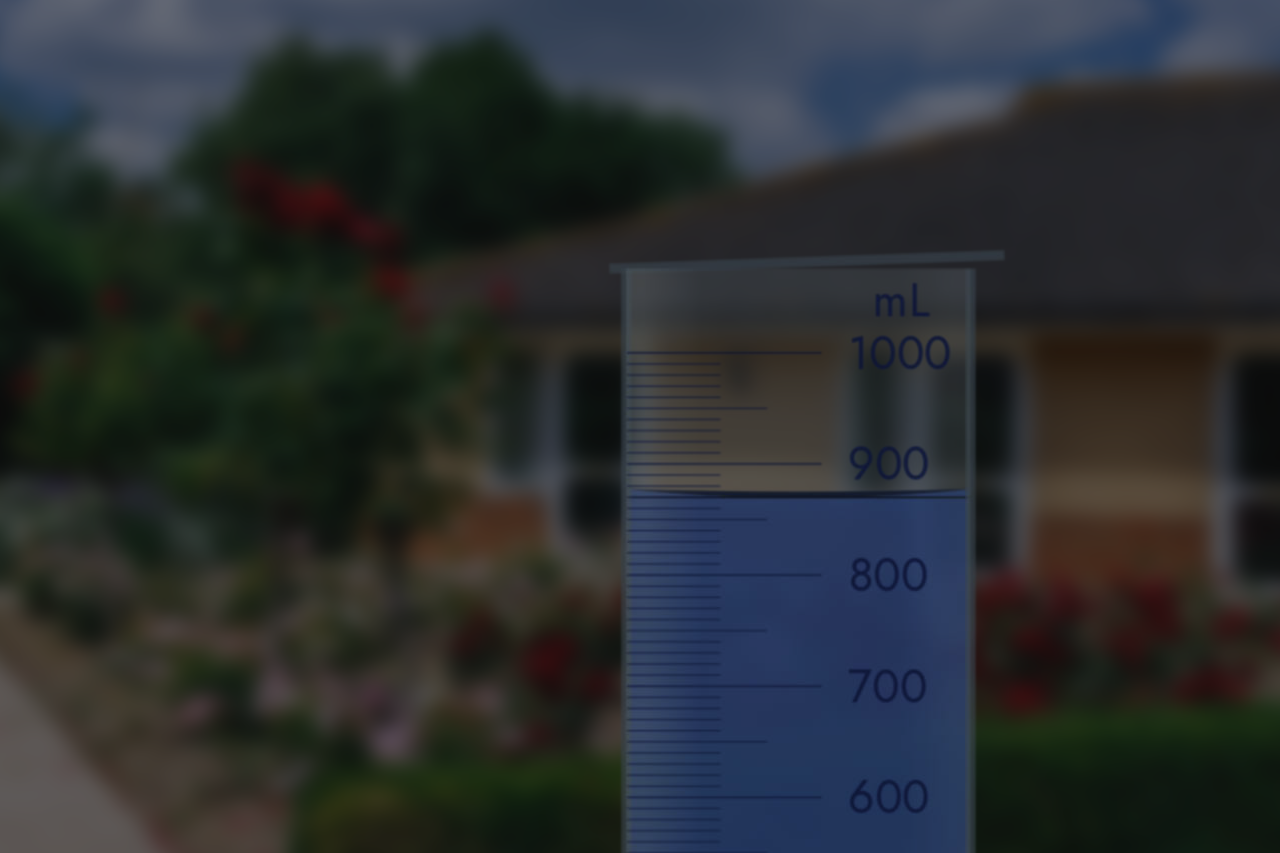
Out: value=870 unit=mL
